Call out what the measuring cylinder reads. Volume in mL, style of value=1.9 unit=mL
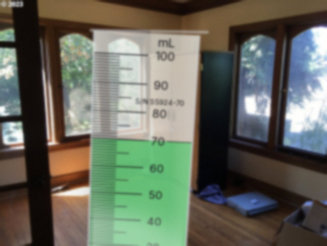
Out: value=70 unit=mL
